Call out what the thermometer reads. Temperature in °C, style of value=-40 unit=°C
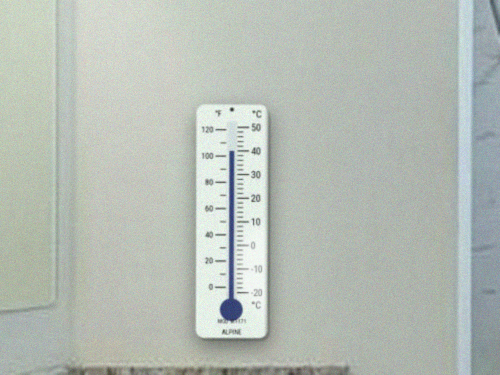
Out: value=40 unit=°C
